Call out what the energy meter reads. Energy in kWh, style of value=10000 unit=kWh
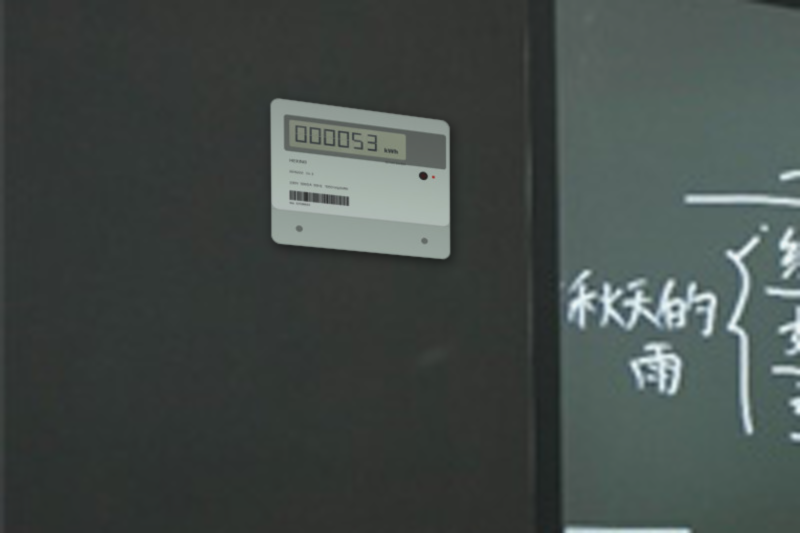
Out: value=53 unit=kWh
